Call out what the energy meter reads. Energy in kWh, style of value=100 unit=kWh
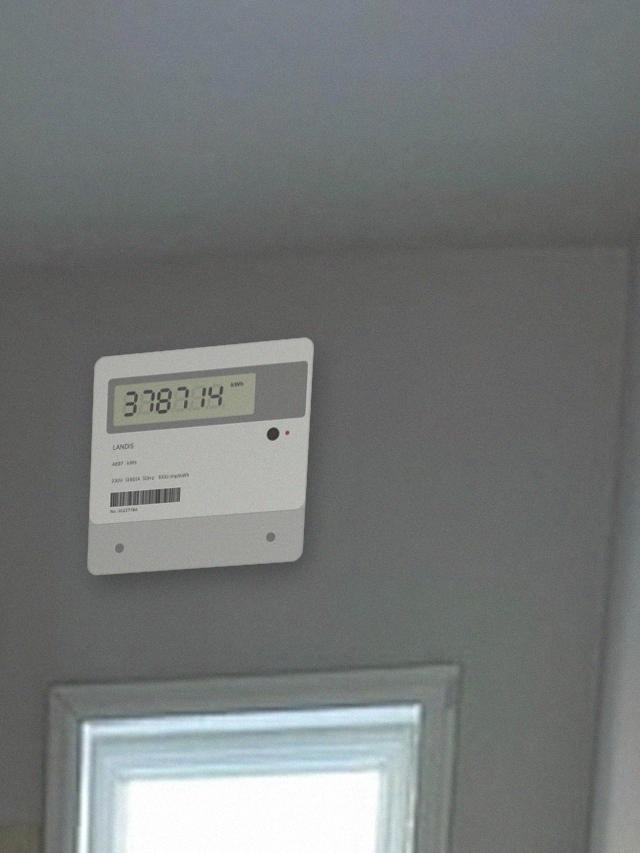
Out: value=378714 unit=kWh
